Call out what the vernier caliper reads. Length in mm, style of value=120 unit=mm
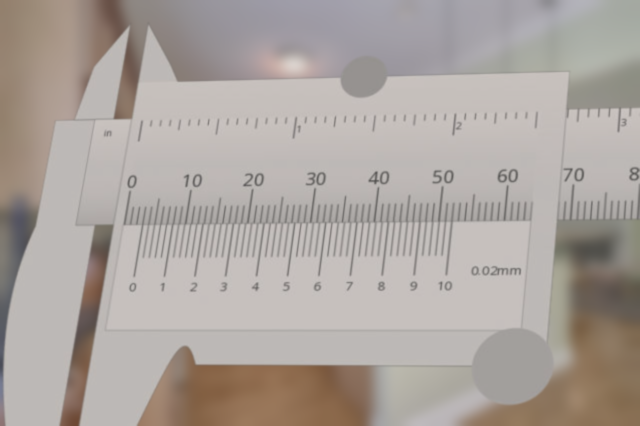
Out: value=3.0 unit=mm
